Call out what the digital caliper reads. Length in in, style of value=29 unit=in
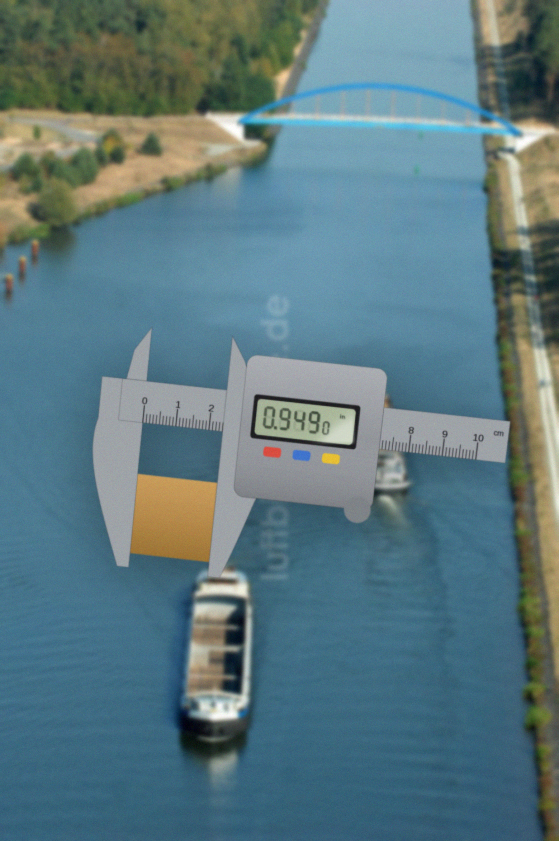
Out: value=0.9490 unit=in
